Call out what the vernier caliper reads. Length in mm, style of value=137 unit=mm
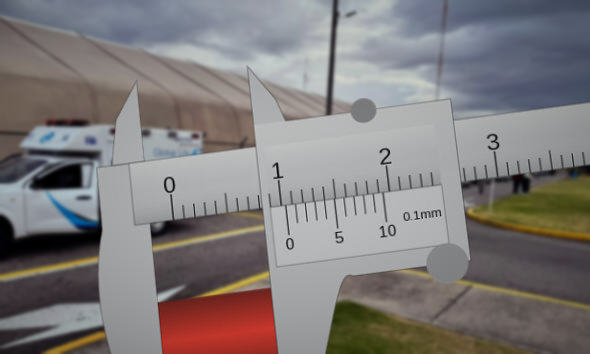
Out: value=10.4 unit=mm
